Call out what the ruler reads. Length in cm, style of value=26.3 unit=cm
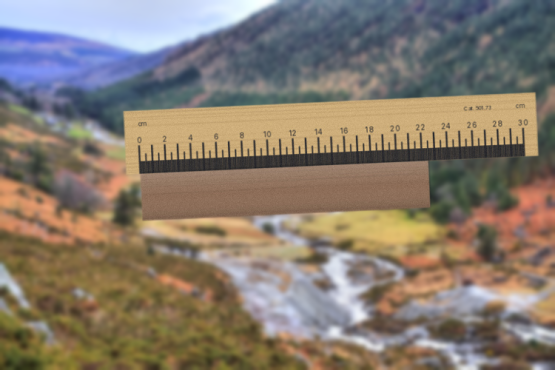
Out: value=22.5 unit=cm
